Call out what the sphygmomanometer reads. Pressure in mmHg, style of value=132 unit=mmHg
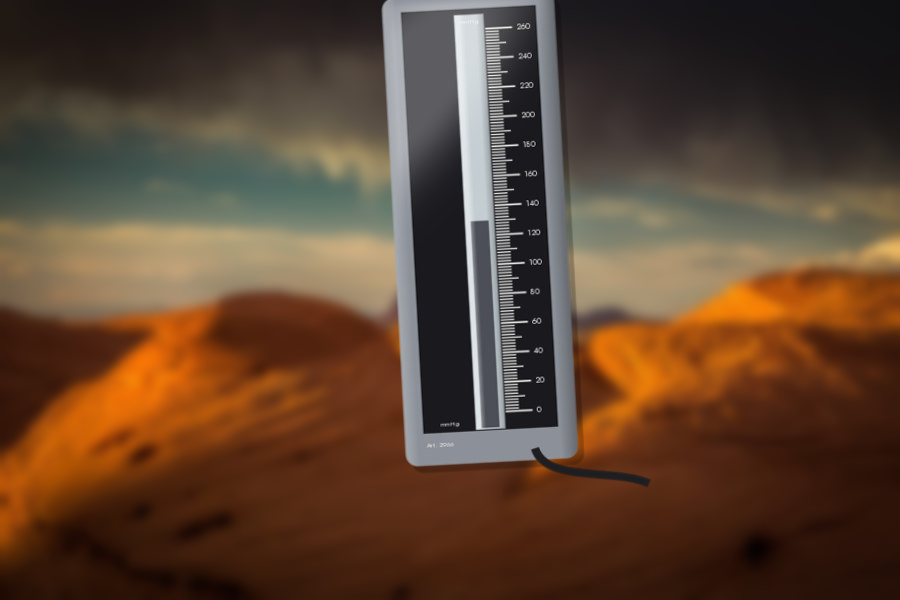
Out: value=130 unit=mmHg
